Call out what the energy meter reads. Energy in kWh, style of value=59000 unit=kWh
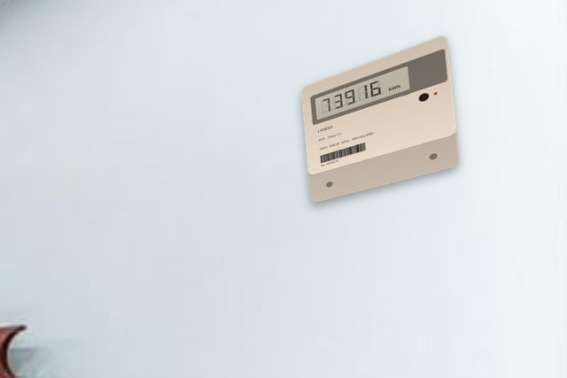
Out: value=73916 unit=kWh
